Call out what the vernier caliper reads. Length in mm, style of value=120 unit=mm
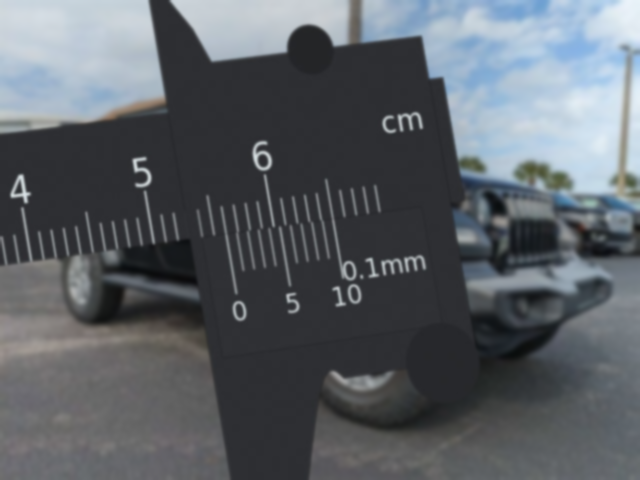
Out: value=56.0 unit=mm
